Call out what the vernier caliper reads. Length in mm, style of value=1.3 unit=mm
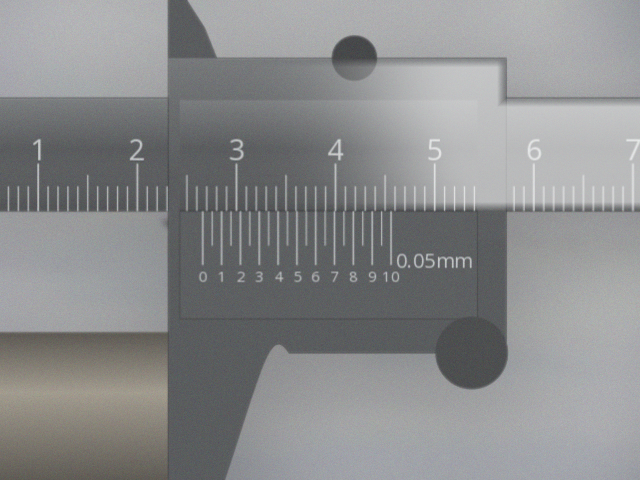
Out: value=26.6 unit=mm
